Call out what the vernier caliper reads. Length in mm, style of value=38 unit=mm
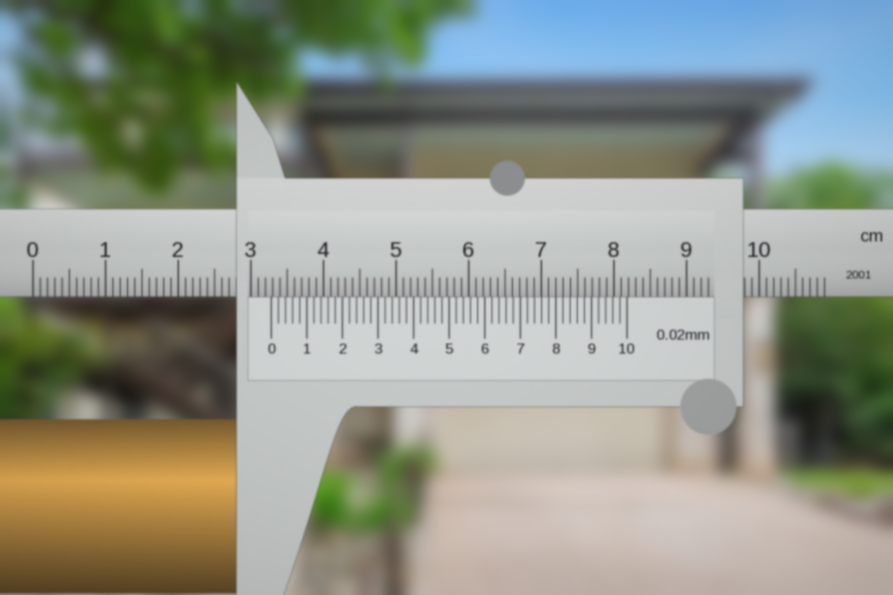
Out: value=32.8 unit=mm
